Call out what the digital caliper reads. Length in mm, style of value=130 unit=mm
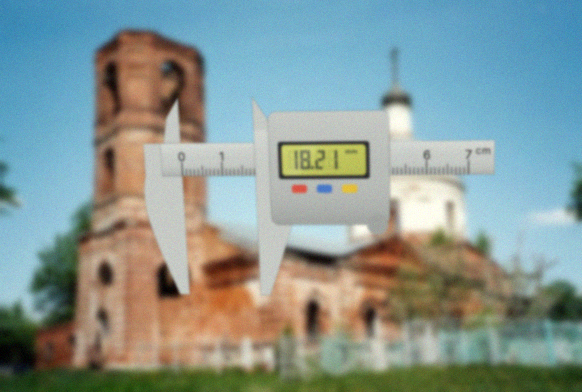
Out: value=18.21 unit=mm
